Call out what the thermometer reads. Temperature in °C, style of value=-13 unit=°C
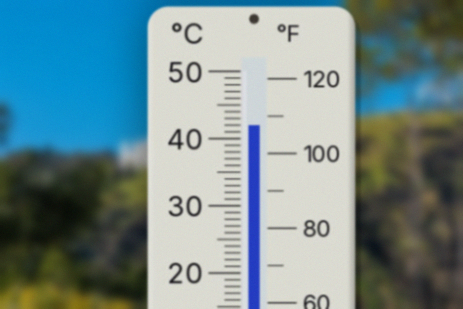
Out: value=42 unit=°C
